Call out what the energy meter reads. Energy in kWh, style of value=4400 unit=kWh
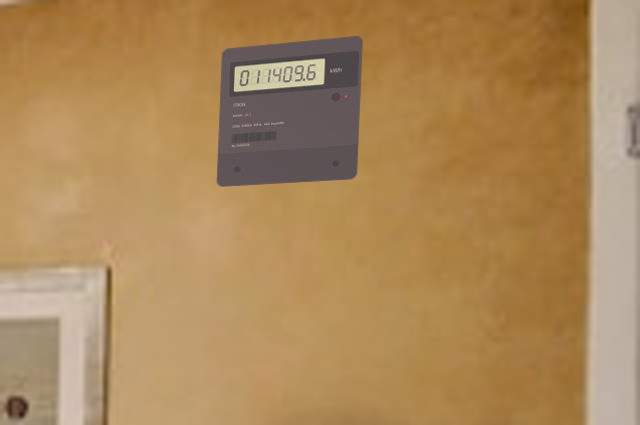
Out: value=11409.6 unit=kWh
